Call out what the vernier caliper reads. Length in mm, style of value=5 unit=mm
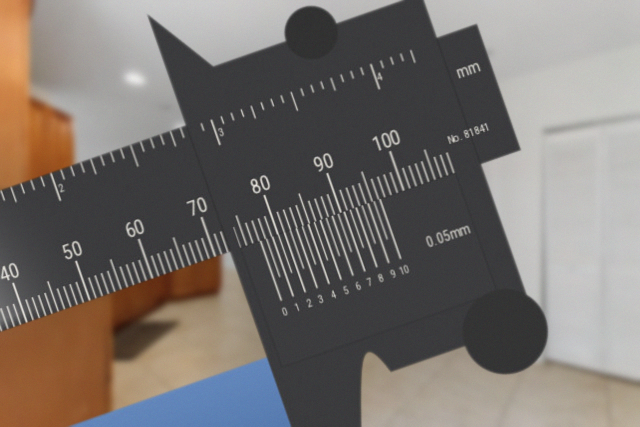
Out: value=77.2 unit=mm
